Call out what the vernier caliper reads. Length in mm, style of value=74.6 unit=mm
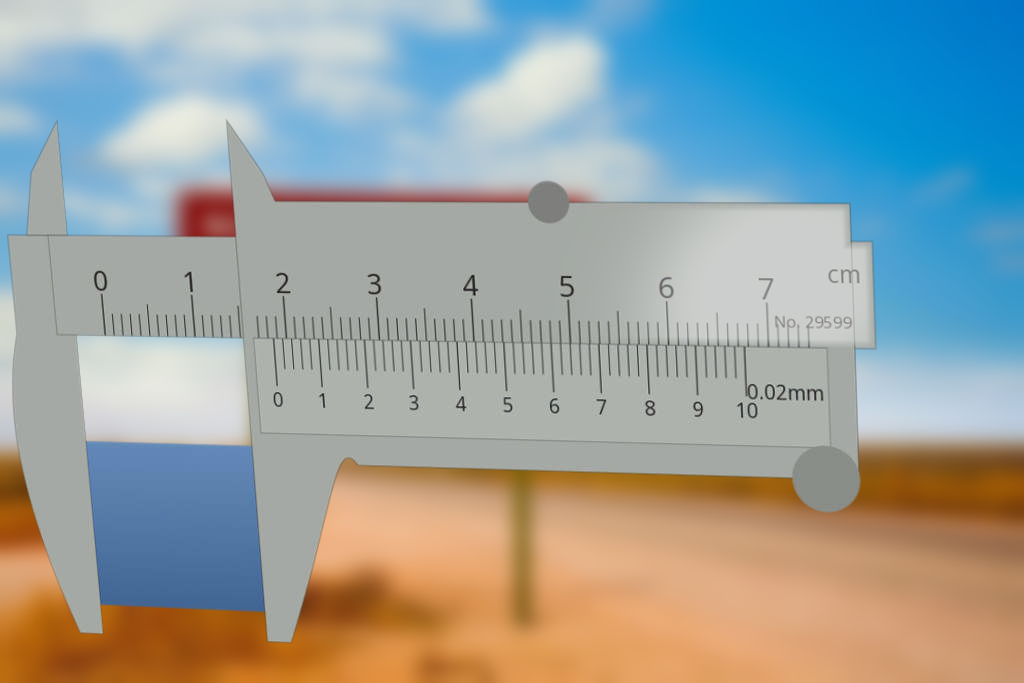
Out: value=18.6 unit=mm
